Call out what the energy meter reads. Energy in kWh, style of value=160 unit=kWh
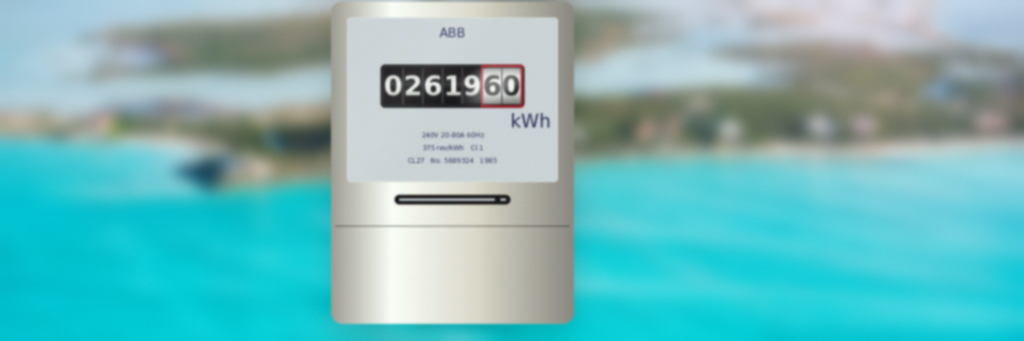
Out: value=2619.60 unit=kWh
